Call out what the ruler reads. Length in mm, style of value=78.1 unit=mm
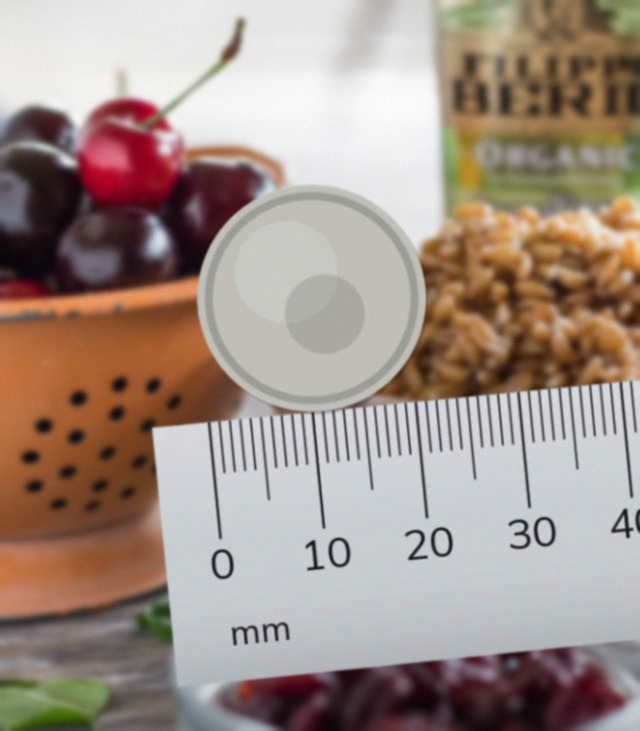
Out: value=22 unit=mm
